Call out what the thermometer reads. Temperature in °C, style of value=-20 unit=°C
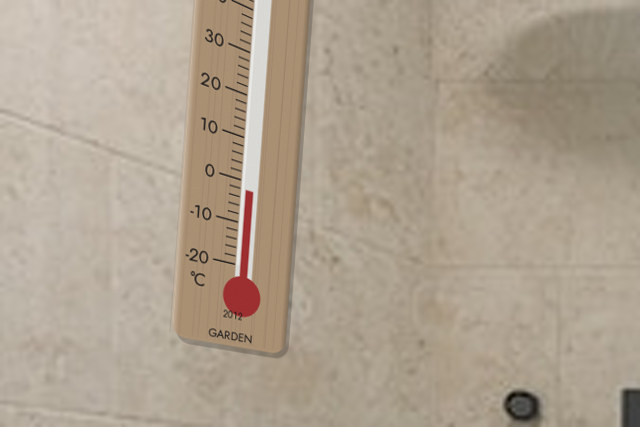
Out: value=-2 unit=°C
